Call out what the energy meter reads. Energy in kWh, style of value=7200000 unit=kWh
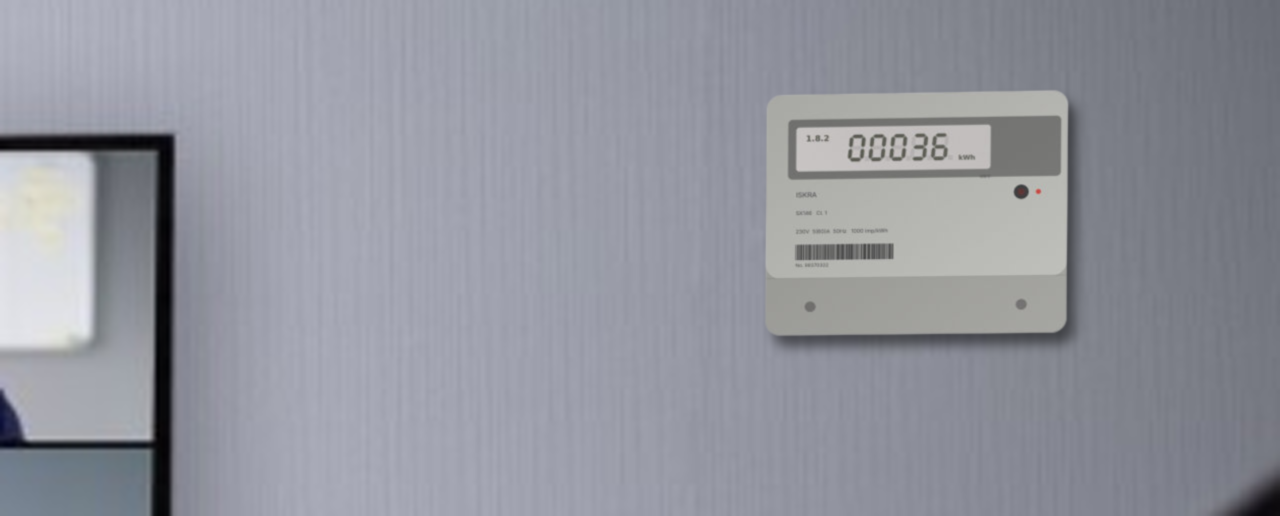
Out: value=36 unit=kWh
